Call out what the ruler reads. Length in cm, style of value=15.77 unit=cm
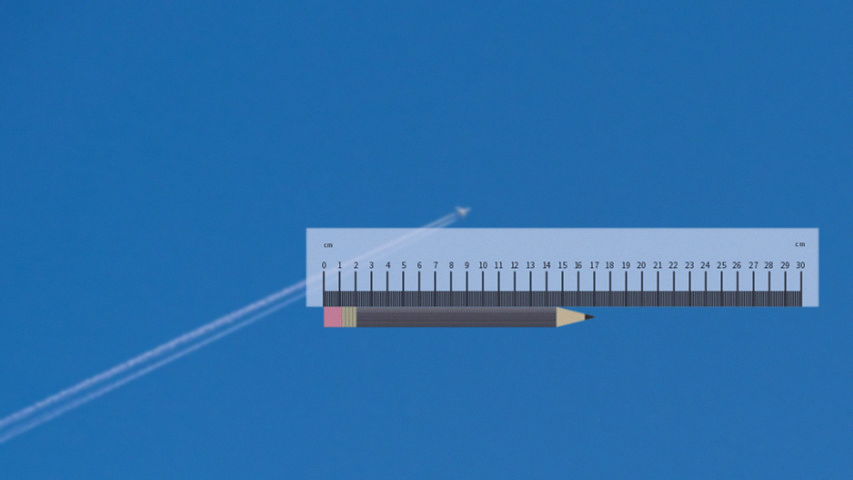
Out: value=17 unit=cm
